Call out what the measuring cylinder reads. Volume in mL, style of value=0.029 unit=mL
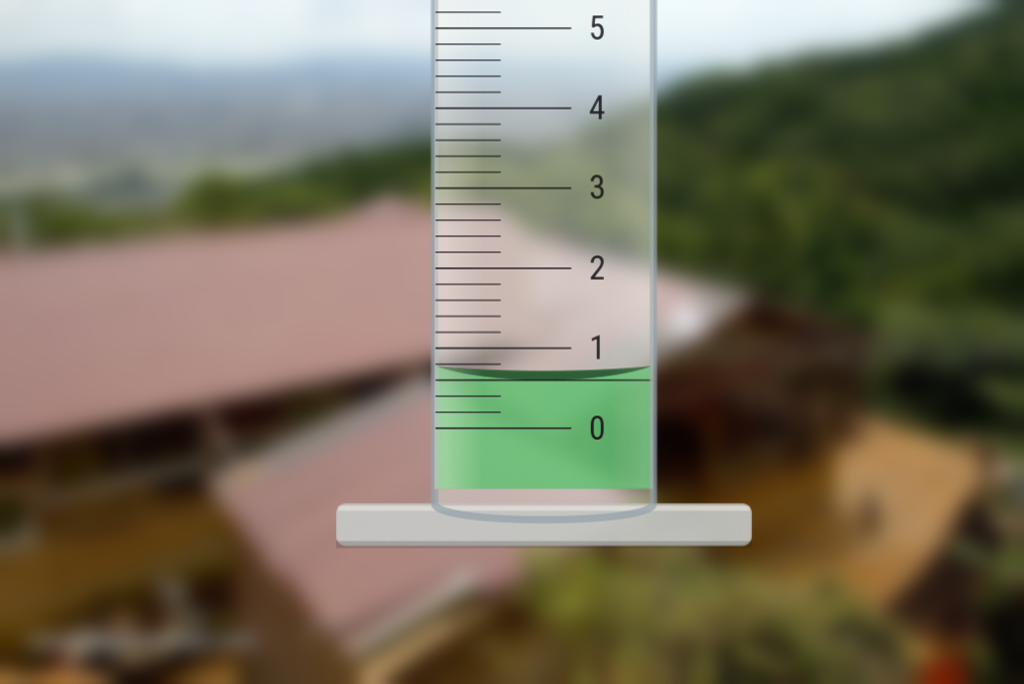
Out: value=0.6 unit=mL
